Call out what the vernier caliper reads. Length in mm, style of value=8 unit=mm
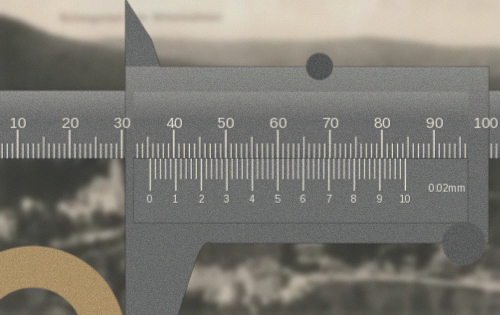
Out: value=35.5 unit=mm
